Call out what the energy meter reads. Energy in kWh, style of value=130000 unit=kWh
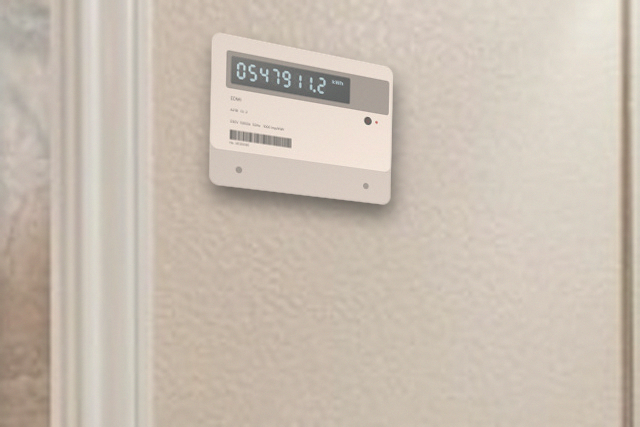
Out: value=547911.2 unit=kWh
